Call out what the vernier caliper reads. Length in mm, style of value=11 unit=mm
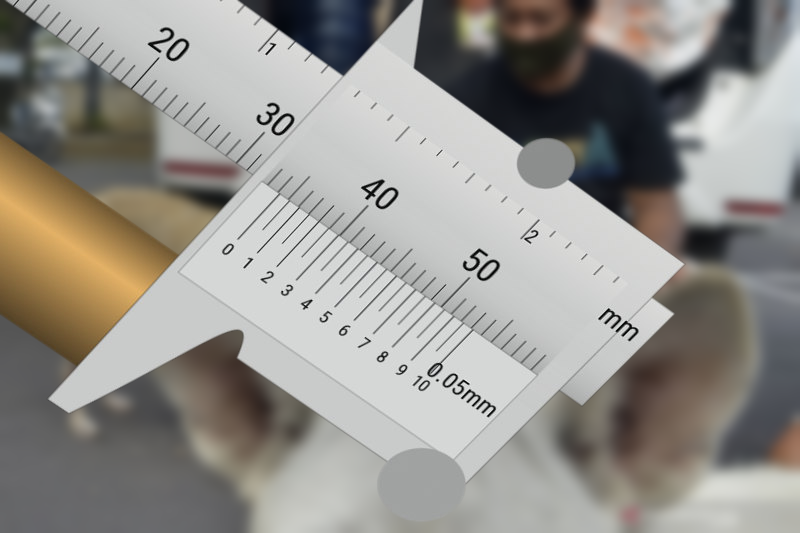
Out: value=34.2 unit=mm
